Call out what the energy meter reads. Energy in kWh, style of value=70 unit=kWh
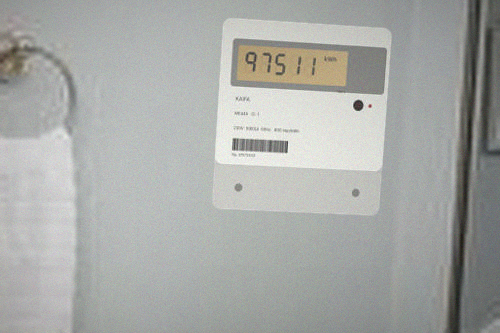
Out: value=97511 unit=kWh
